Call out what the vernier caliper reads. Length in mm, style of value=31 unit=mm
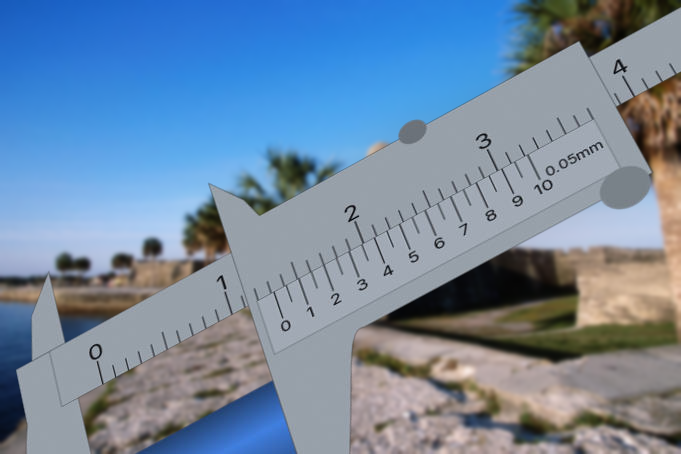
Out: value=13.2 unit=mm
